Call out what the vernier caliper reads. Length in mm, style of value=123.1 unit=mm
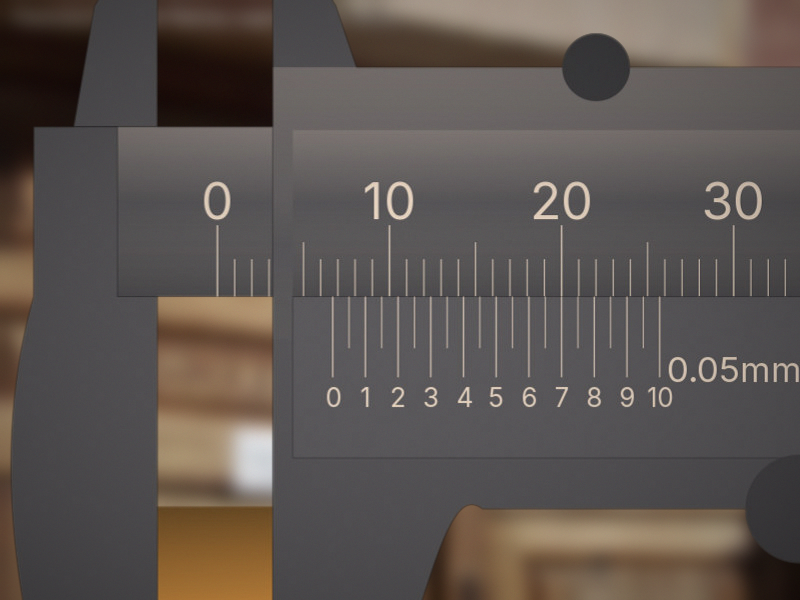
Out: value=6.7 unit=mm
